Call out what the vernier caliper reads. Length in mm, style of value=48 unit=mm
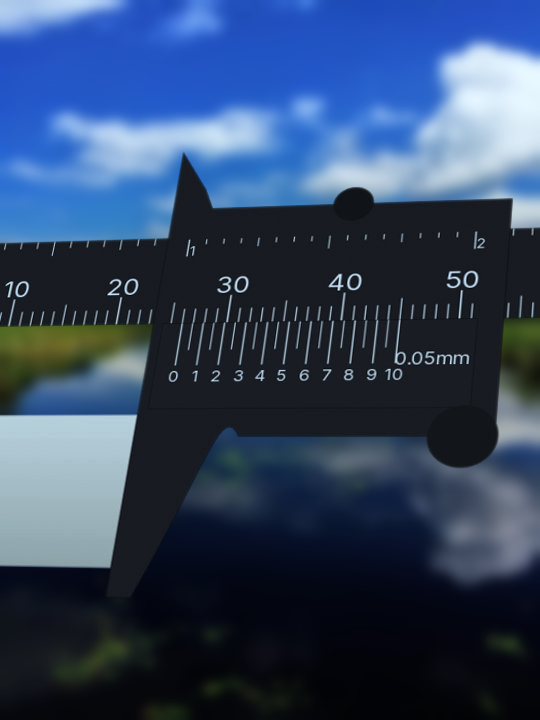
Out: value=26.0 unit=mm
